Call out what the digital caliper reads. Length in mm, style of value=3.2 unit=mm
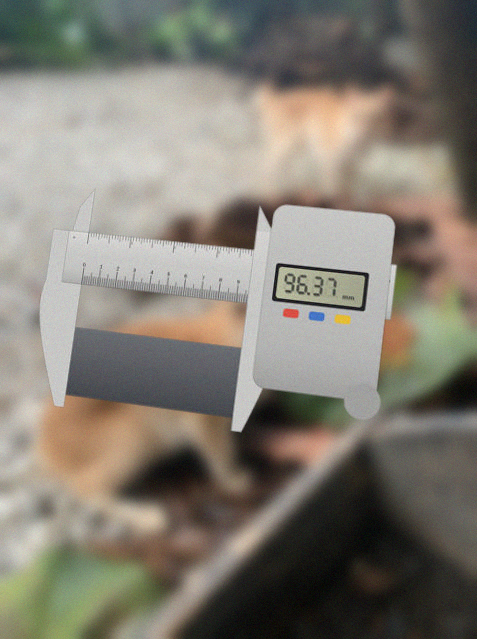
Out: value=96.37 unit=mm
